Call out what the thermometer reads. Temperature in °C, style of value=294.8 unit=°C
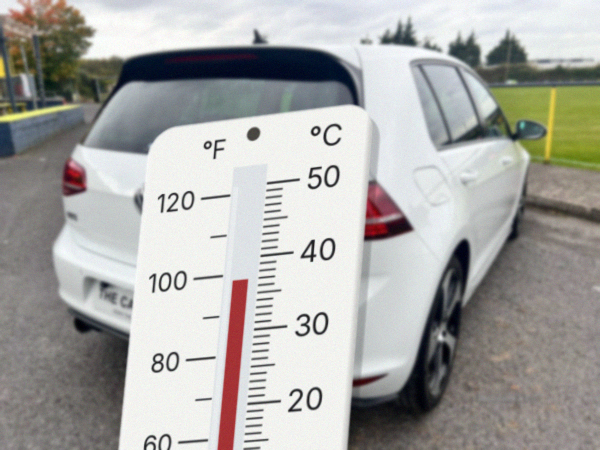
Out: value=37 unit=°C
